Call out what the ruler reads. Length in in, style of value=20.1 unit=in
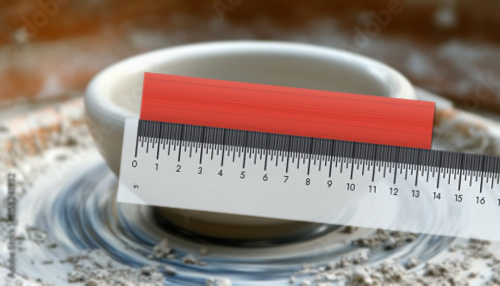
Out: value=13.5 unit=in
